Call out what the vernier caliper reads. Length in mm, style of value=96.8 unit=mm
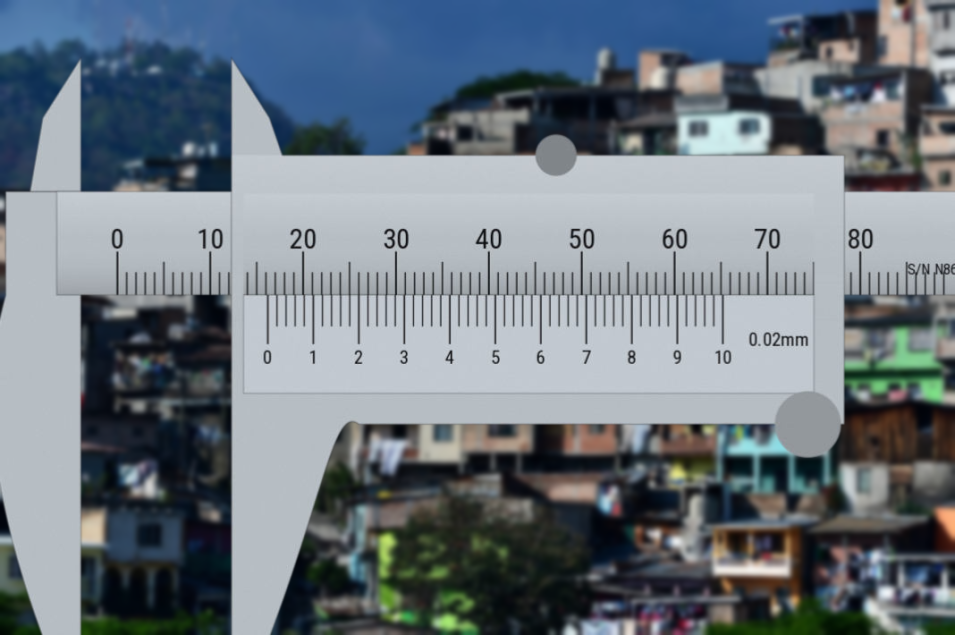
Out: value=16.2 unit=mm
